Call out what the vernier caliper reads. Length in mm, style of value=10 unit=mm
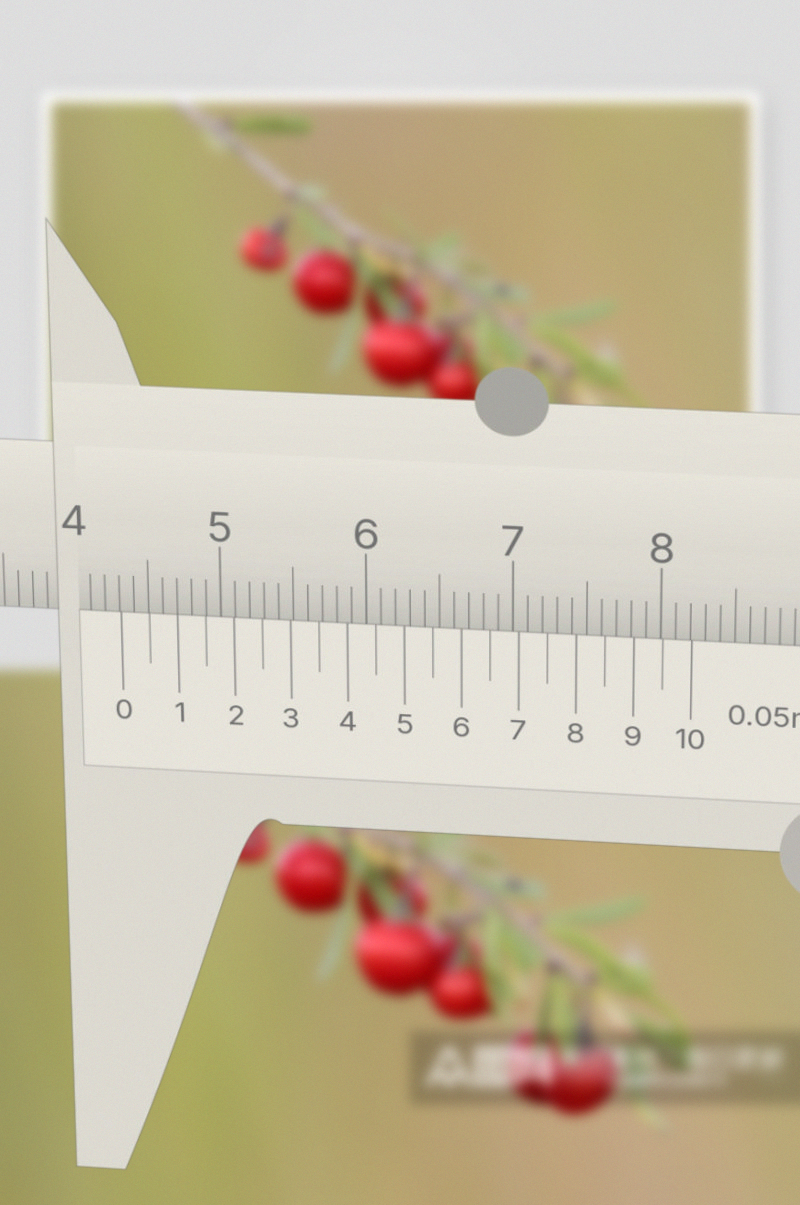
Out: value=43.1 unit=mm
